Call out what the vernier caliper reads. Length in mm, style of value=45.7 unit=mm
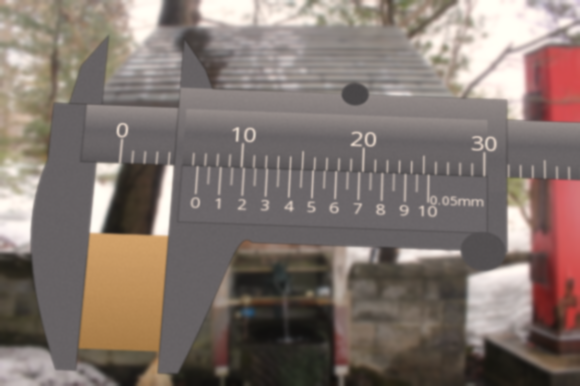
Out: value=6.4 unit=mm
